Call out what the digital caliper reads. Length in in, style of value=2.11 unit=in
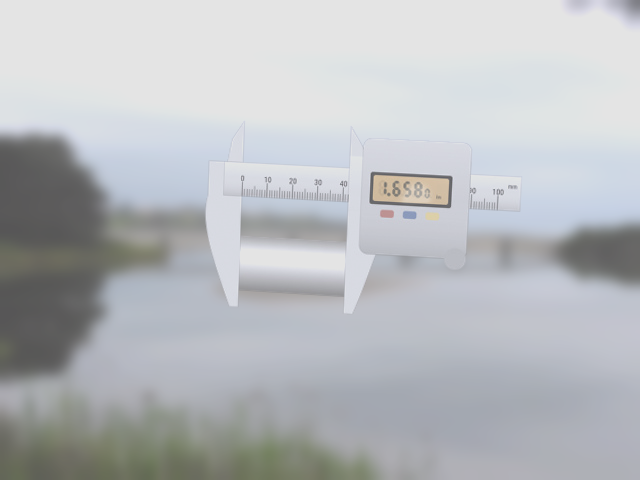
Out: value=1.6580 unit=in
